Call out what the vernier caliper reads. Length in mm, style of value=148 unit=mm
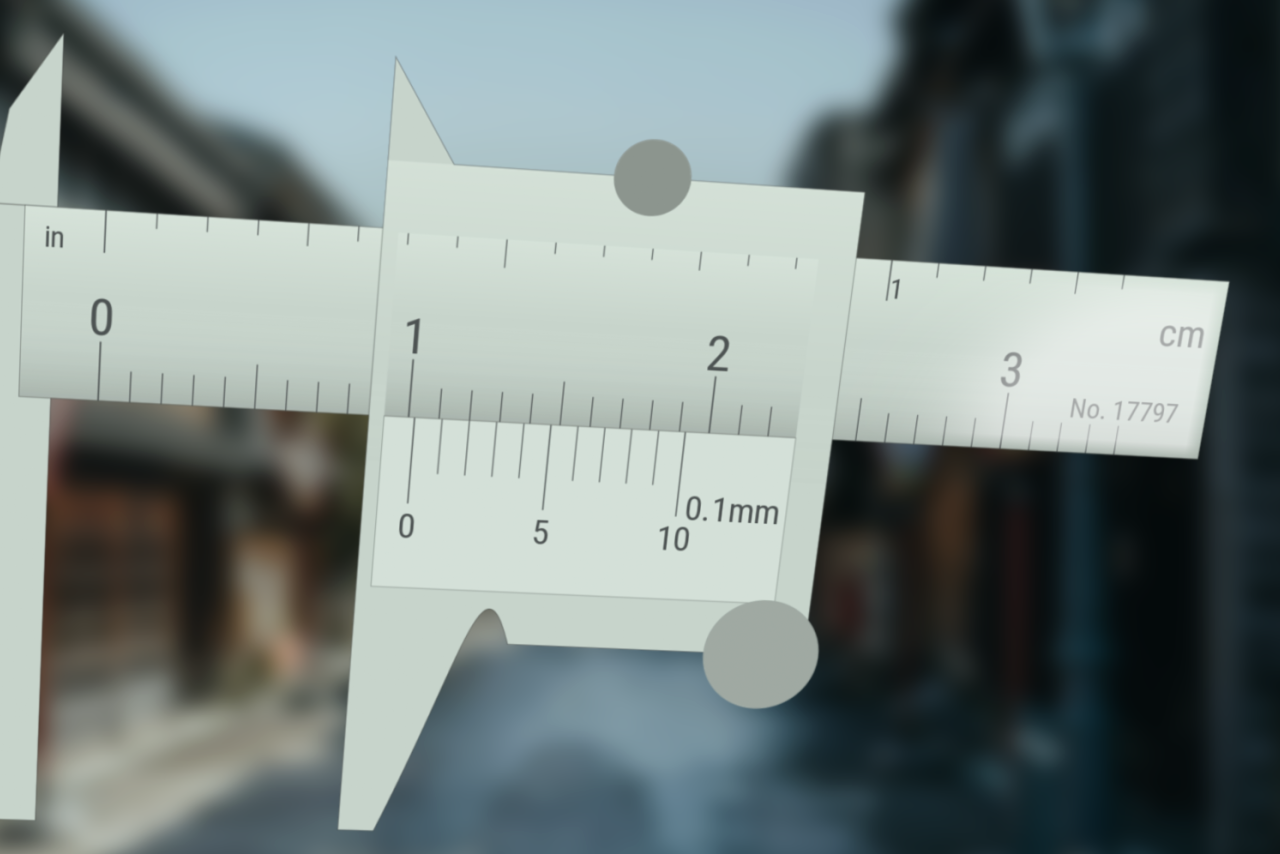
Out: value=10.2 unit=mm
